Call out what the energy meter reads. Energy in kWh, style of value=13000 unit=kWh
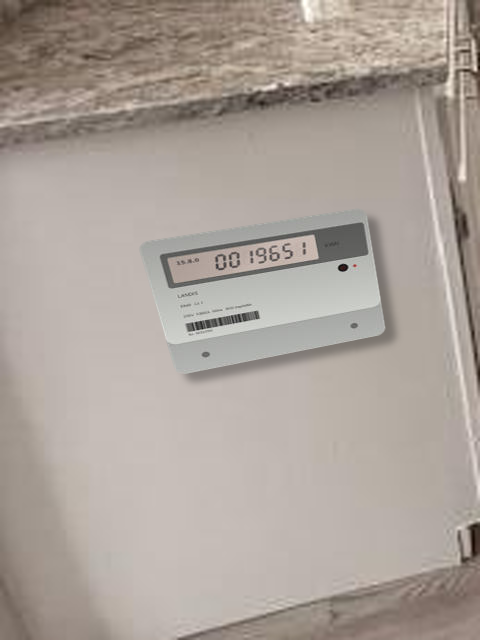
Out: value=19651 unit=kWh
